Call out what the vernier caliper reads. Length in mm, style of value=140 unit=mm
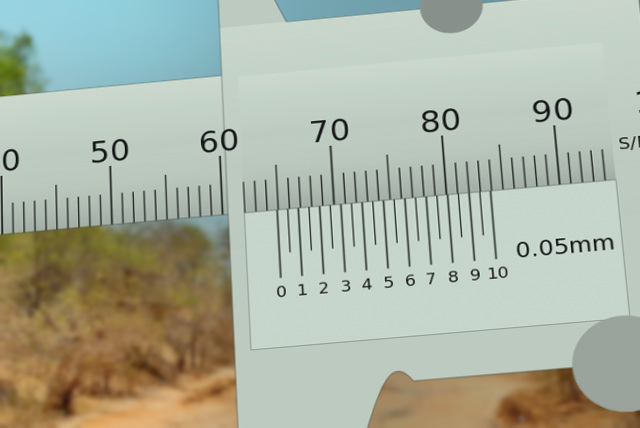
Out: value=64.9 unit=mm
